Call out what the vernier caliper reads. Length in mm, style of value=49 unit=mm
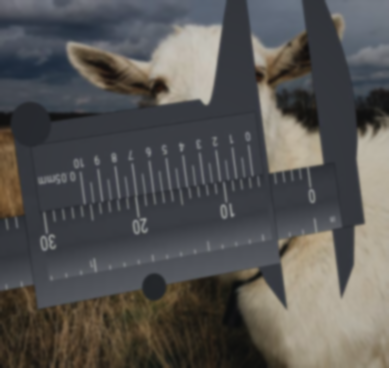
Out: value=6.6 unit=mm
